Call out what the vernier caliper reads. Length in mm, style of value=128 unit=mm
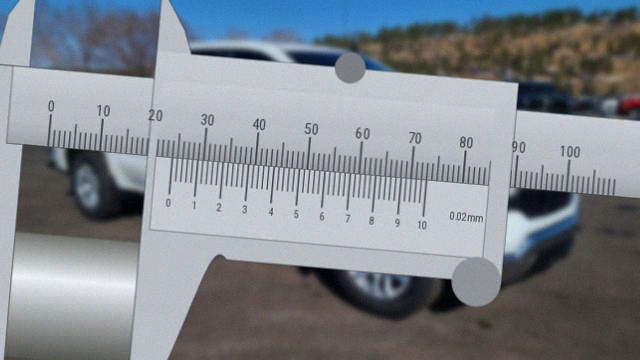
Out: value=24.0 unit=mm
